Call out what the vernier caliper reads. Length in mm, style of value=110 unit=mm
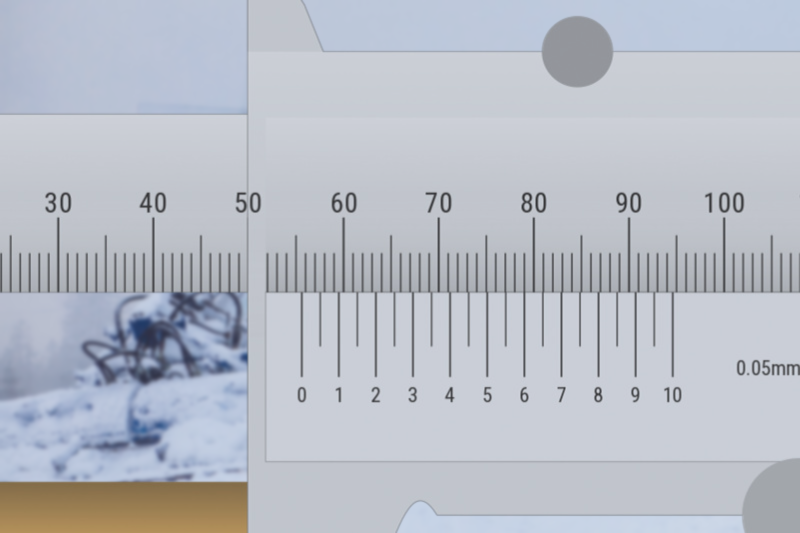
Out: value=55.6 unit=mm
